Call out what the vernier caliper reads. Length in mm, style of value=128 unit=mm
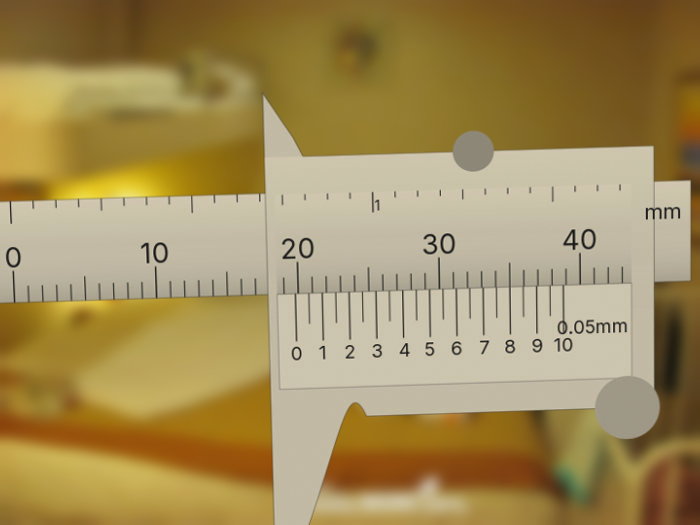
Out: value=19.8 unit=mm
